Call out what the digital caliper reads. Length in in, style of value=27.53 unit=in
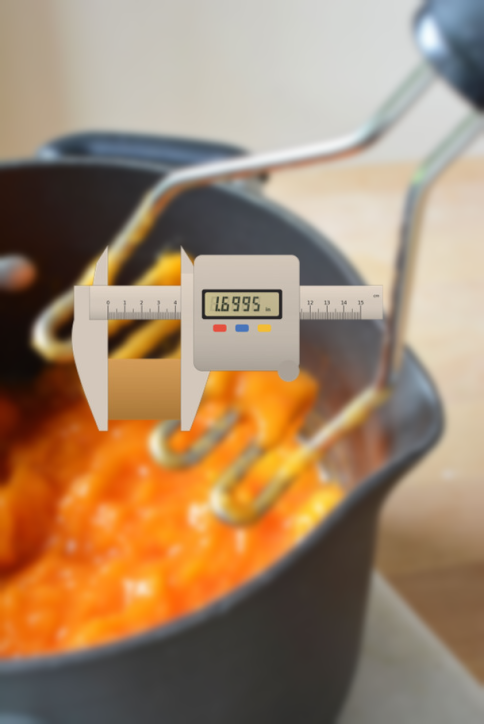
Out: value=1.6995 unit=in
